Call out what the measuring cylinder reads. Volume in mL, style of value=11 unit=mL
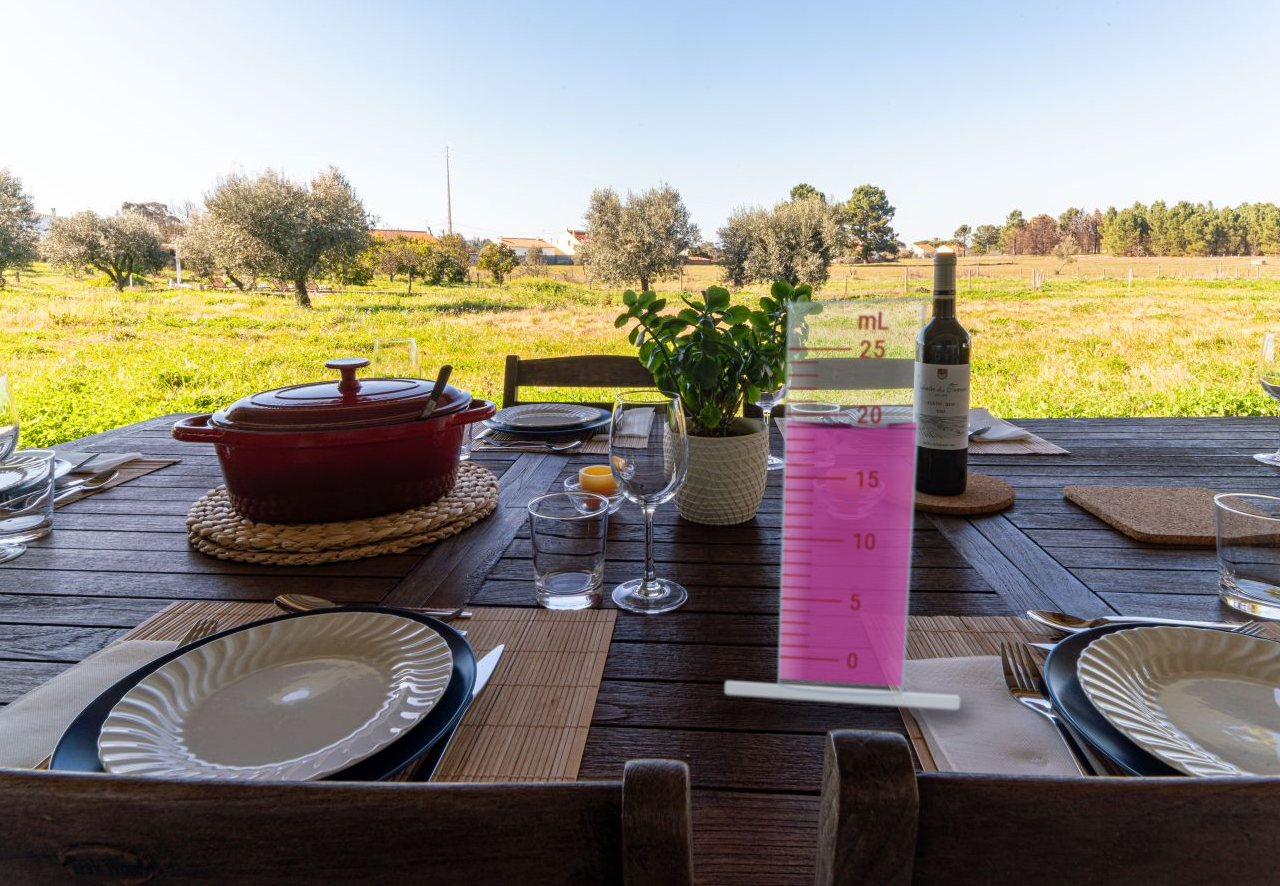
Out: value=19 unit=mL
